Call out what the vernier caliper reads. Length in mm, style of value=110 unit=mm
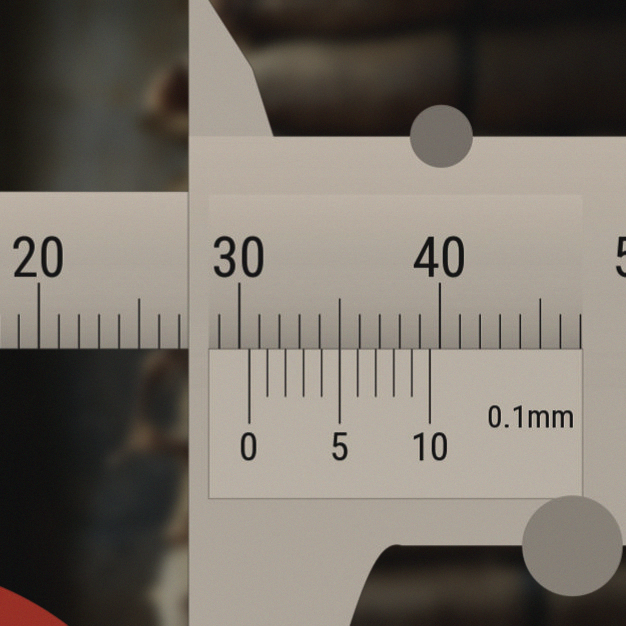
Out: value=30.5 unit=mm
